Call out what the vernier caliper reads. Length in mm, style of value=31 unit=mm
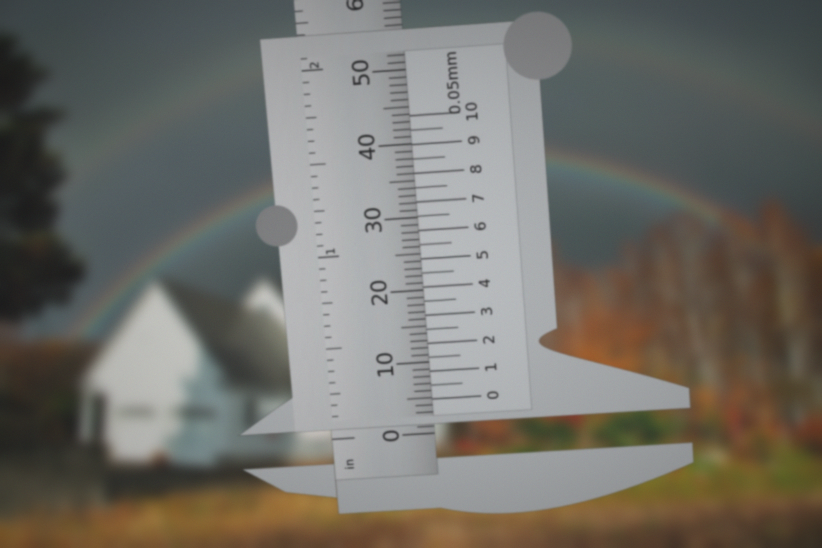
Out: value=4.8 unit=mm
